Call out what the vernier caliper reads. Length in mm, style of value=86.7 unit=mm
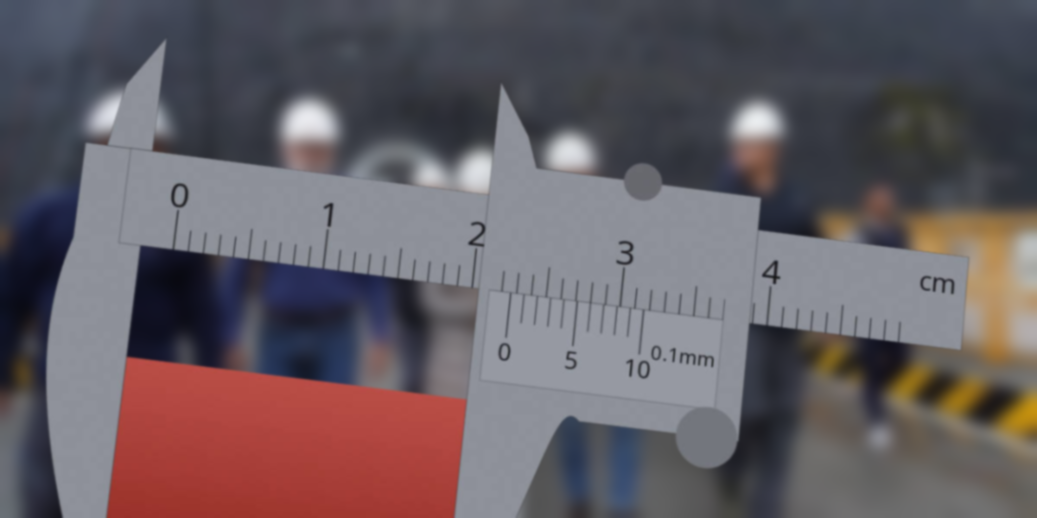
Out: value=22.6 unit=mm
